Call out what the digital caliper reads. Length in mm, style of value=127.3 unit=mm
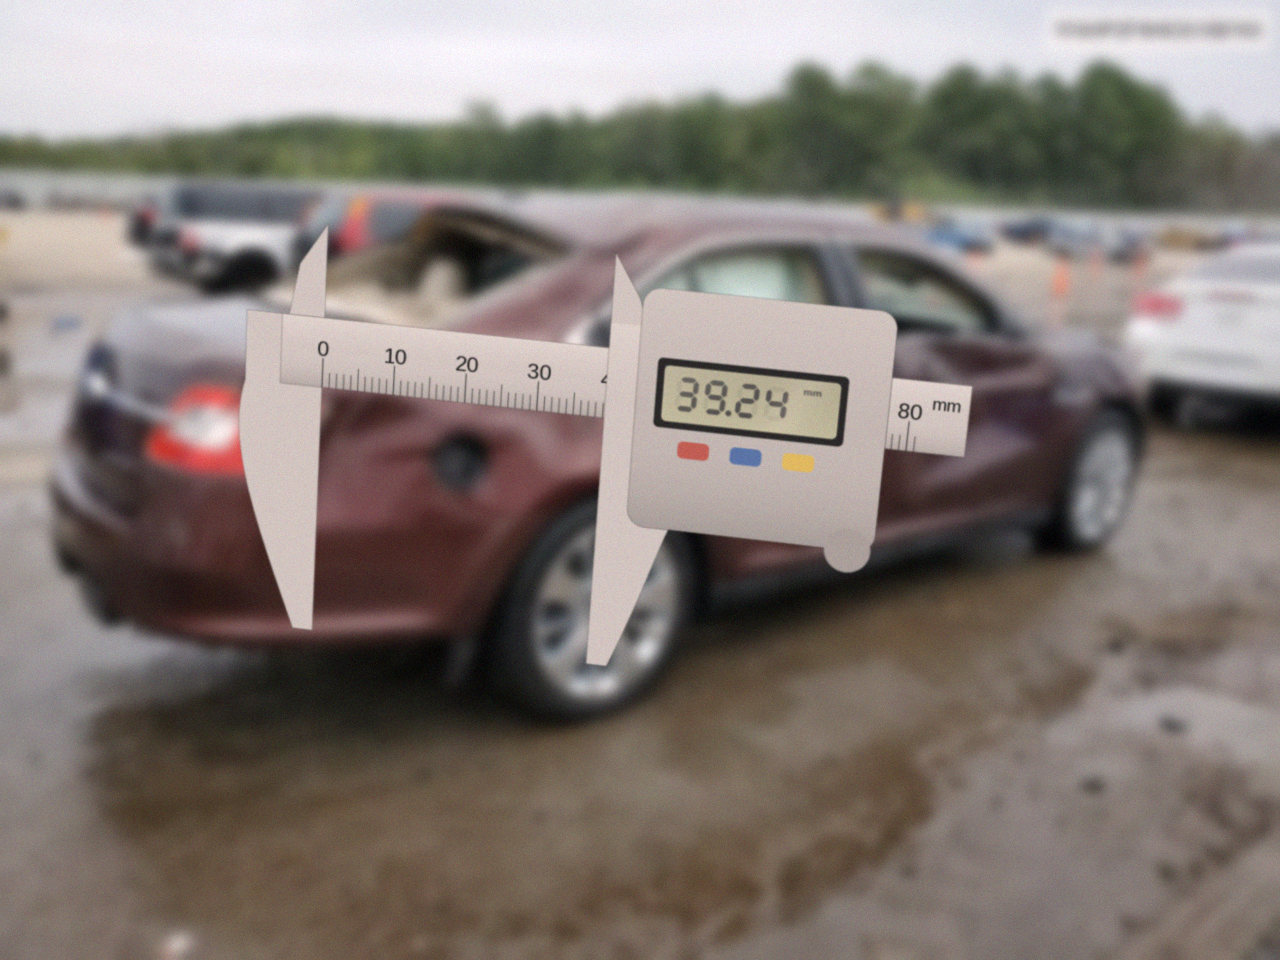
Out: value=39.24 unit=mm
